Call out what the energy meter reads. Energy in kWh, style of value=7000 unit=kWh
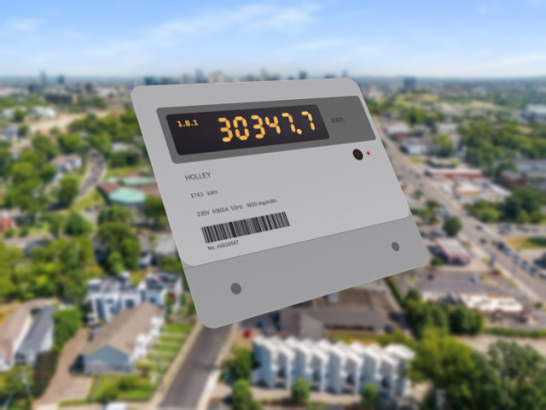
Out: value=30347.7 unit=kWh
